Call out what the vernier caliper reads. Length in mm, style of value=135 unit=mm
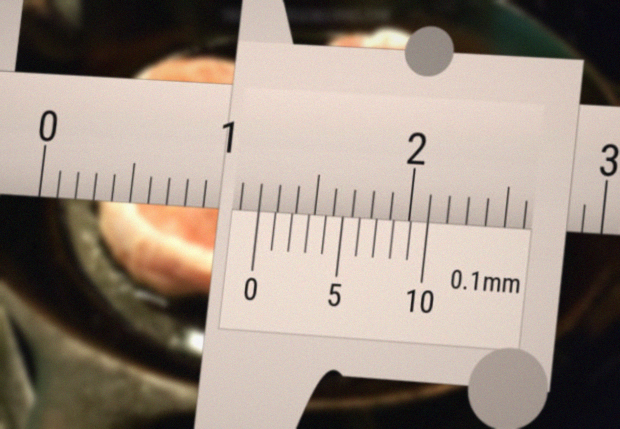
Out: value=12.0 unit=mm
